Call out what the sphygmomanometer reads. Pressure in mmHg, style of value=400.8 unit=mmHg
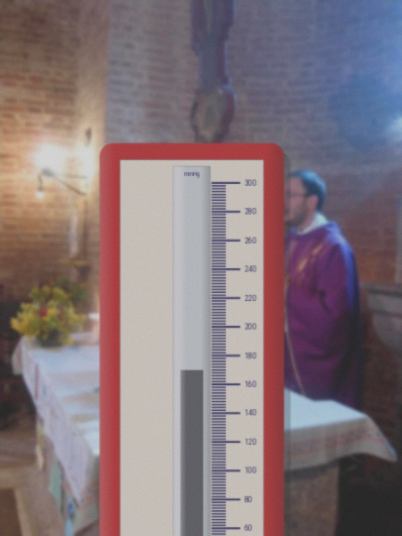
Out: value=170 unit=mmHg
